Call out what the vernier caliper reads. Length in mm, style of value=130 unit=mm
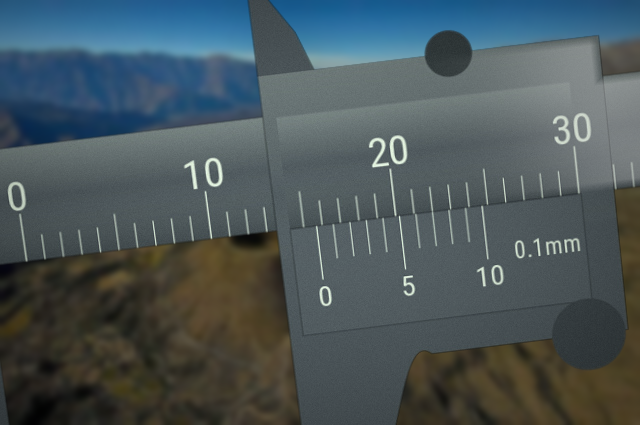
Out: value=15.7 unit=mm
